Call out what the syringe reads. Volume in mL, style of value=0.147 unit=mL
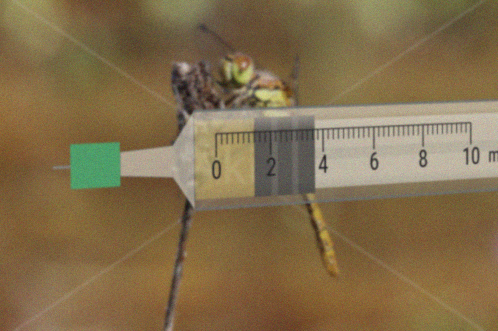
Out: value=1.4 unit=mL
